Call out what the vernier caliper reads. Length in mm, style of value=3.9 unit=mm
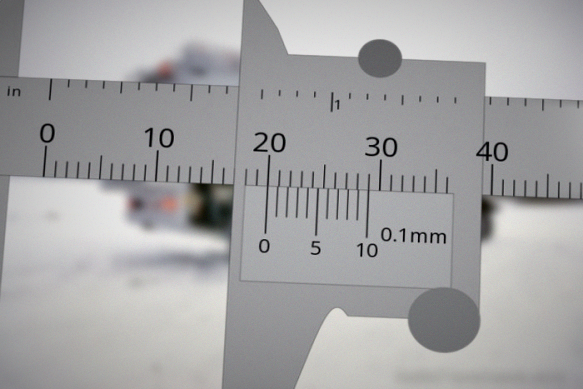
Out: value=20.0 unit=mm
